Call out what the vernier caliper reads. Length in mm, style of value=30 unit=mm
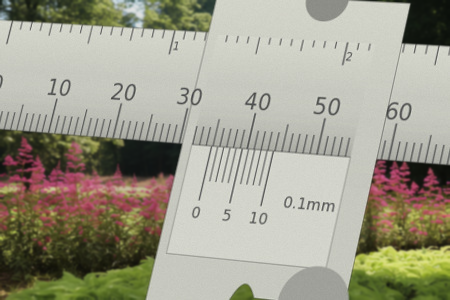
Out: value=34.8 unit=mm
